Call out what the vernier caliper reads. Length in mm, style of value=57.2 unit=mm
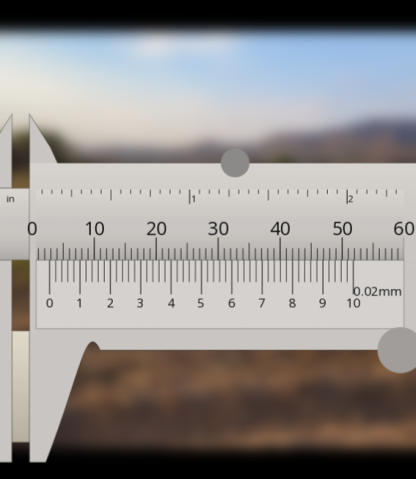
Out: value=2.8 unit=mm
